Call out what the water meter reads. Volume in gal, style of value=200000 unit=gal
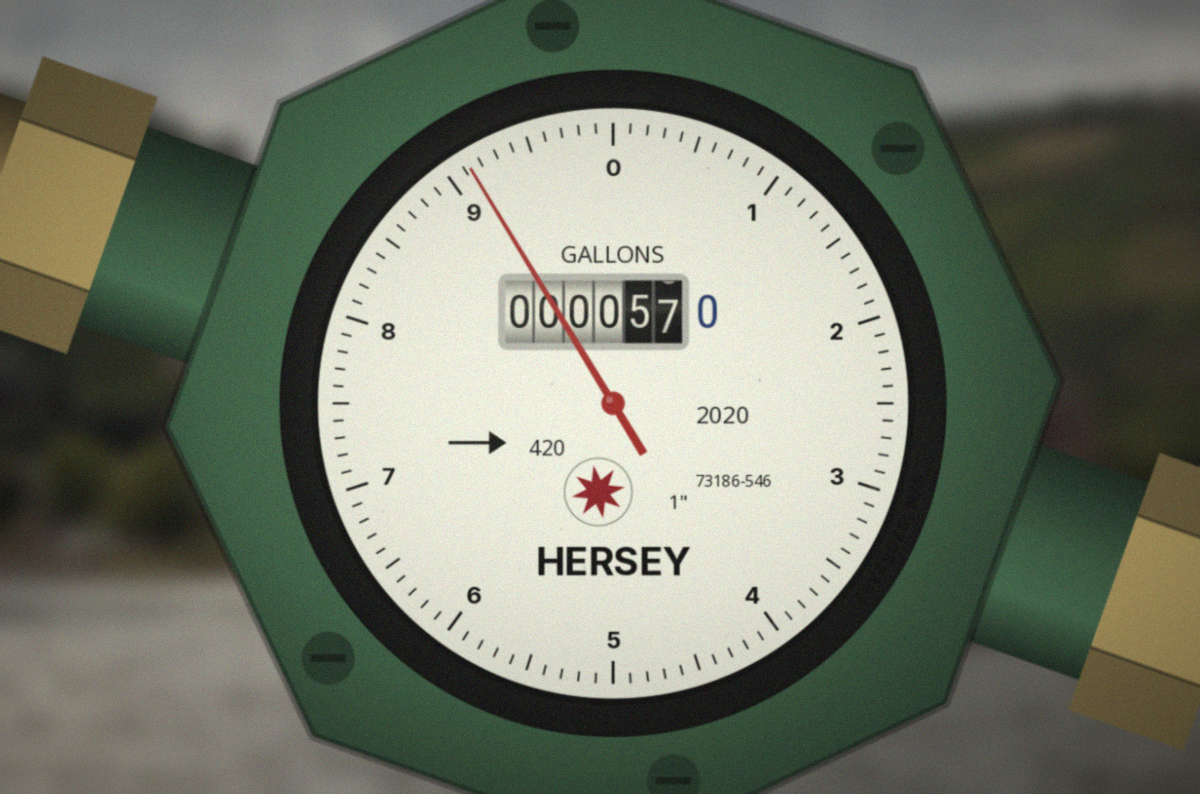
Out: value=569.1 unit=gal
